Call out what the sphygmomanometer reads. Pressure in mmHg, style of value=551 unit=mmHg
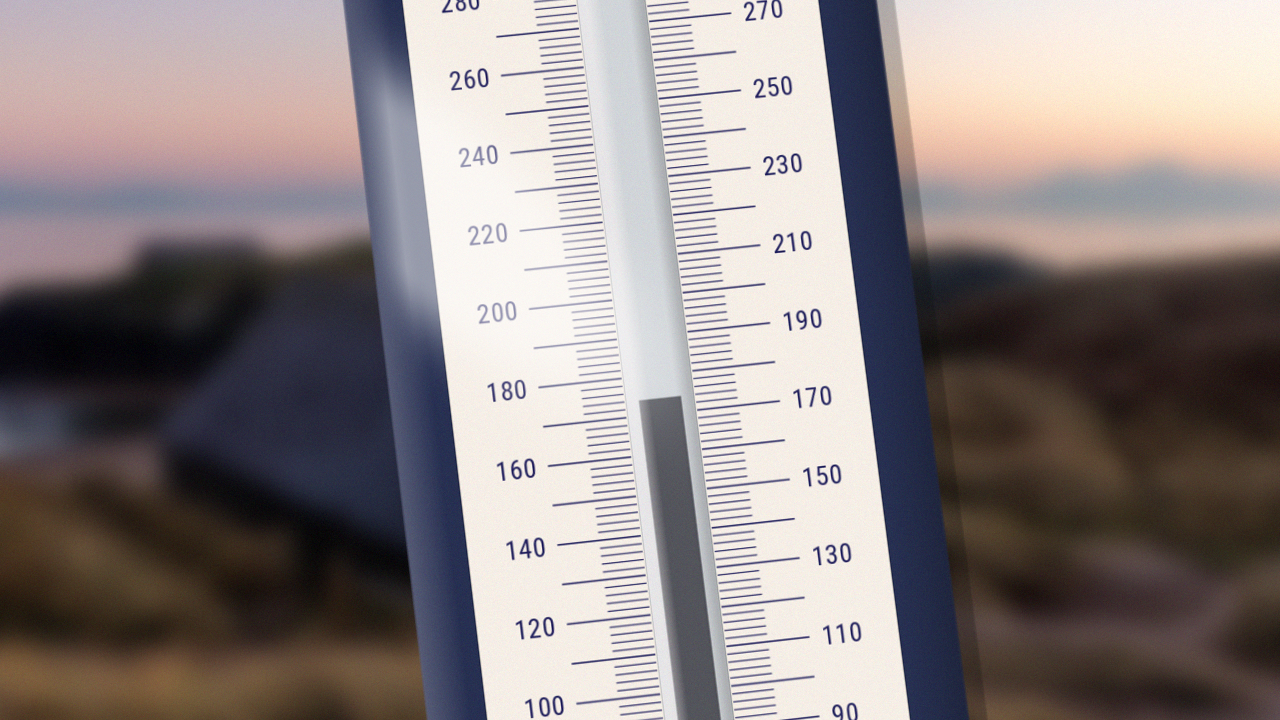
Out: value=174 unit=mmHg
